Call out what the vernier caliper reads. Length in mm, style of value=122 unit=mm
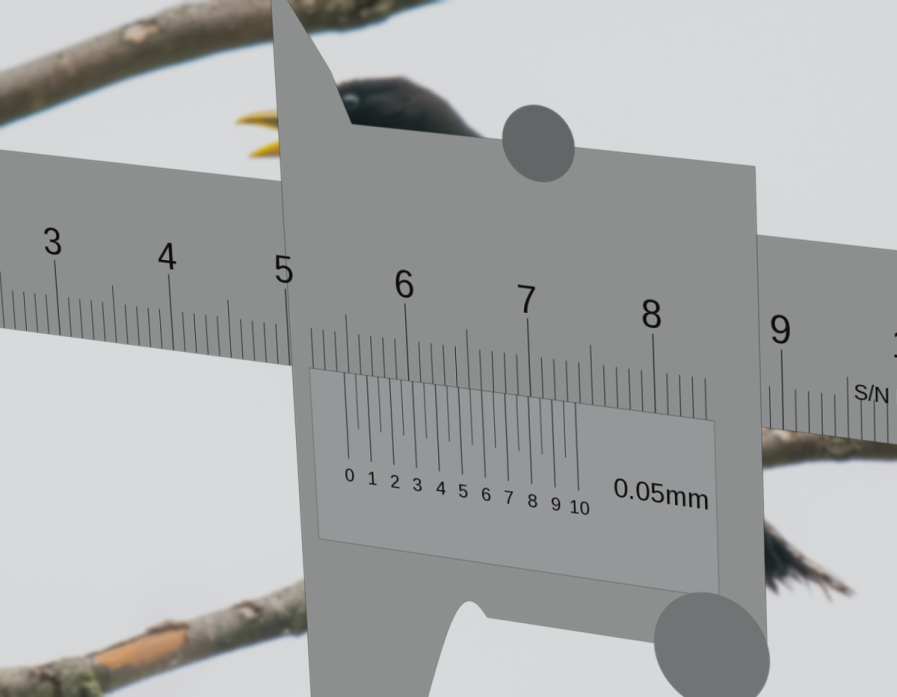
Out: value=54.6 unit=mm
